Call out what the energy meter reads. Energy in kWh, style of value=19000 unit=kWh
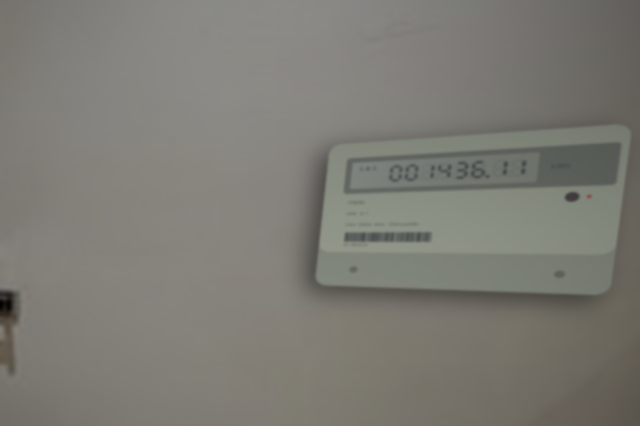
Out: value=1436.11 unit=kWh
